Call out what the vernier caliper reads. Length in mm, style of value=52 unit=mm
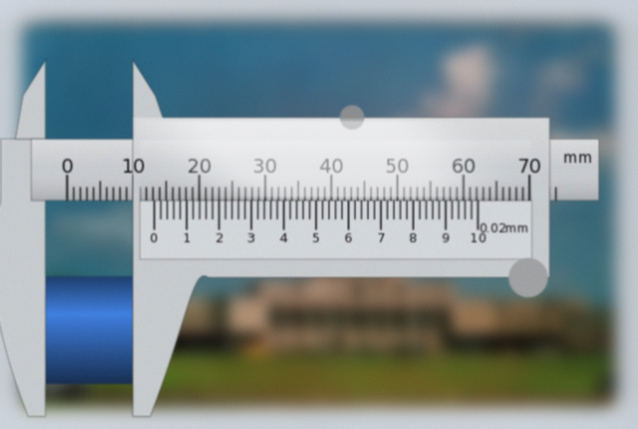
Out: value=13.2 unit=mm
